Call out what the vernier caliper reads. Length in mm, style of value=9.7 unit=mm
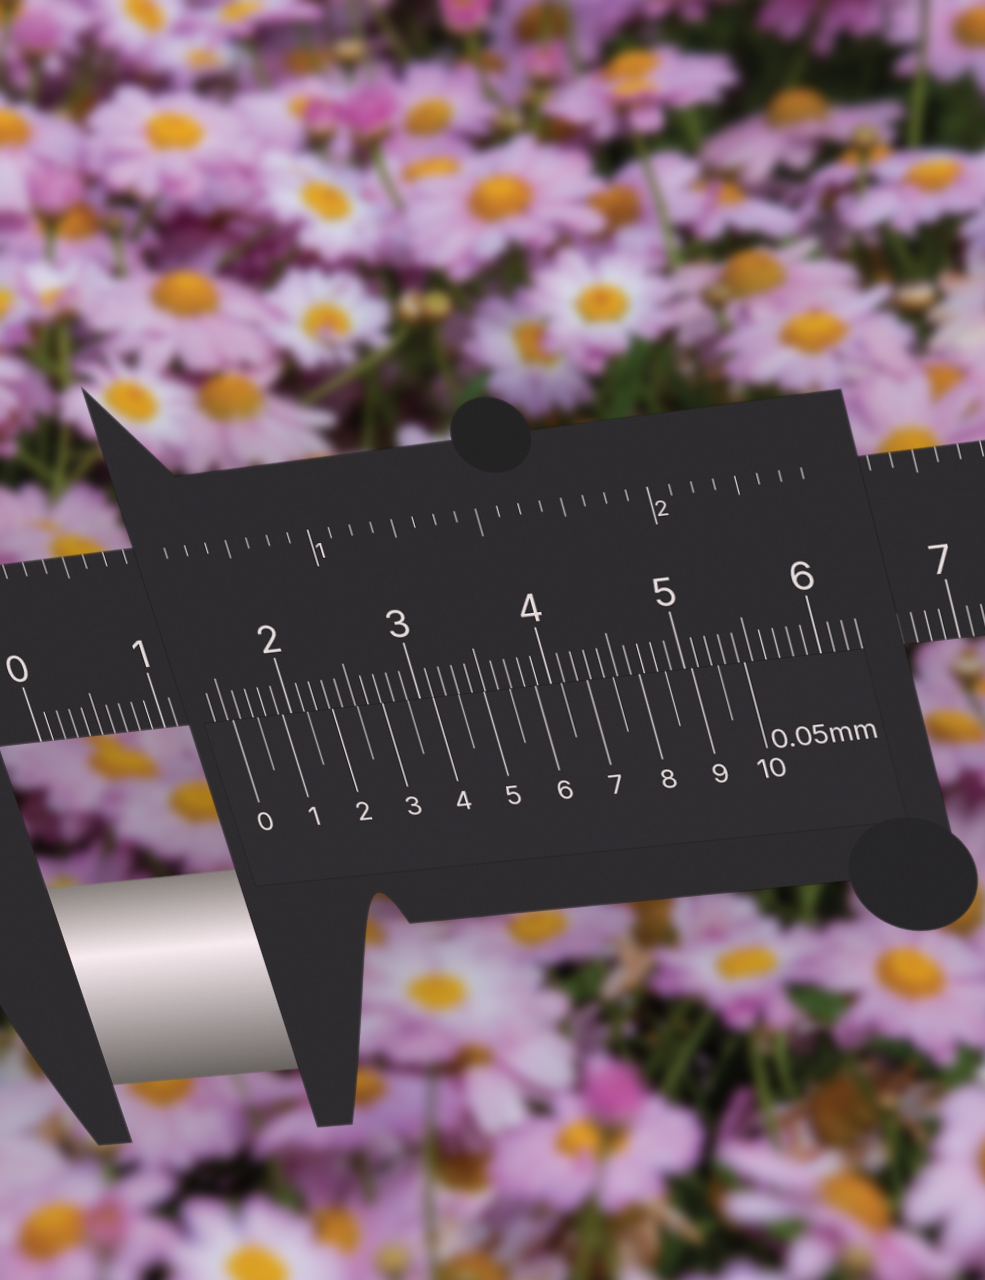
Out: value=15.4 unit=mm
